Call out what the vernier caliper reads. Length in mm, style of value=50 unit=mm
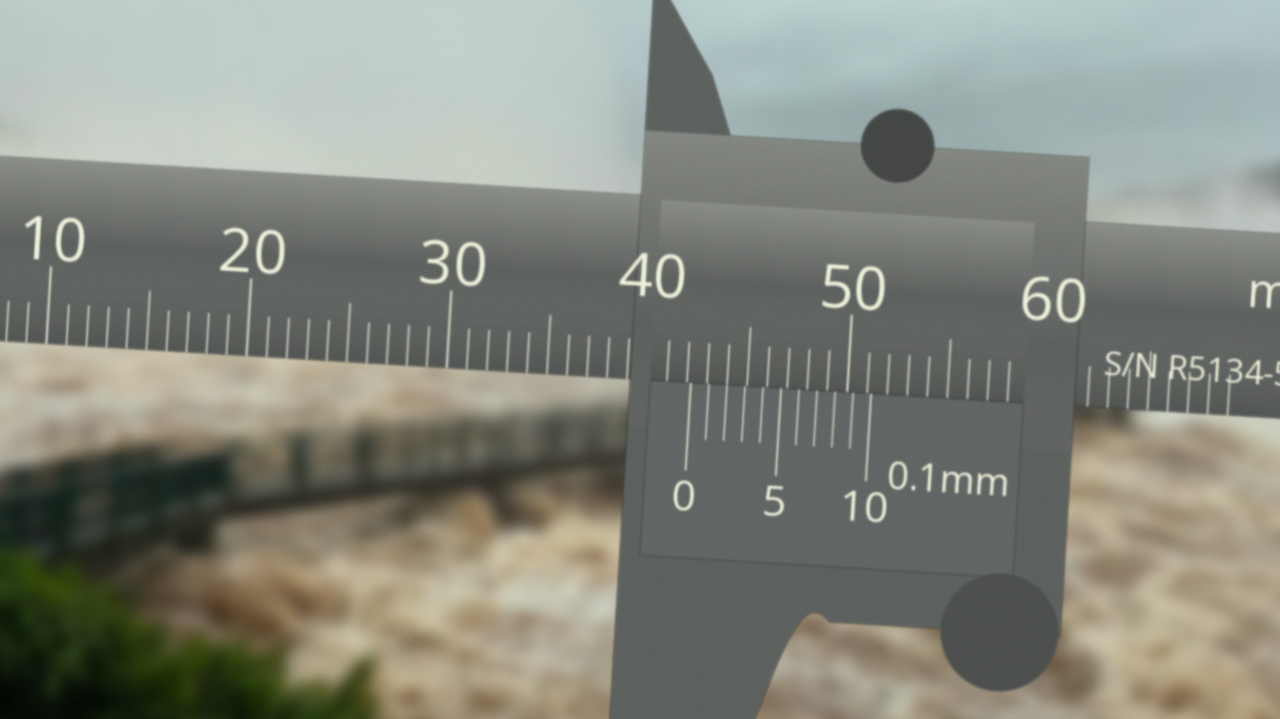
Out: value=42.2 unit=mm
